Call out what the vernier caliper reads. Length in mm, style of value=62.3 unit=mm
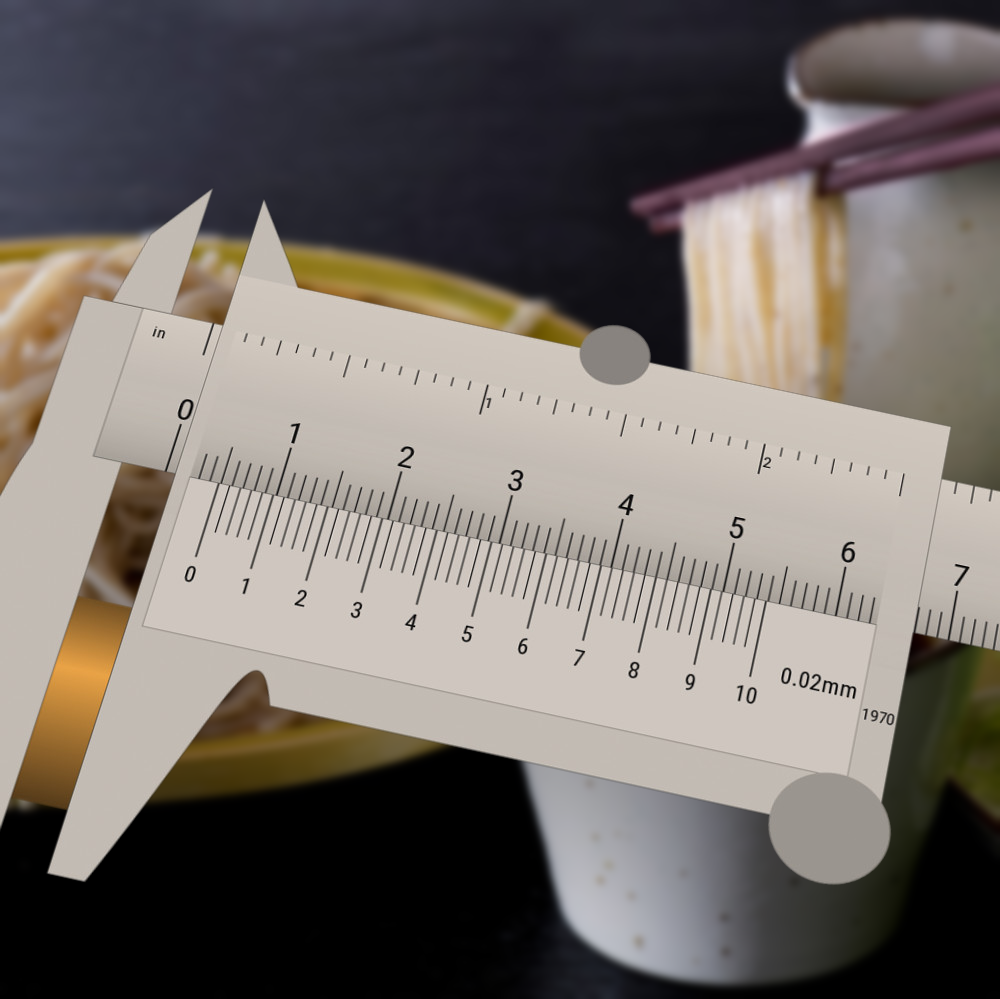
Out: value=4.8 unit=mm
